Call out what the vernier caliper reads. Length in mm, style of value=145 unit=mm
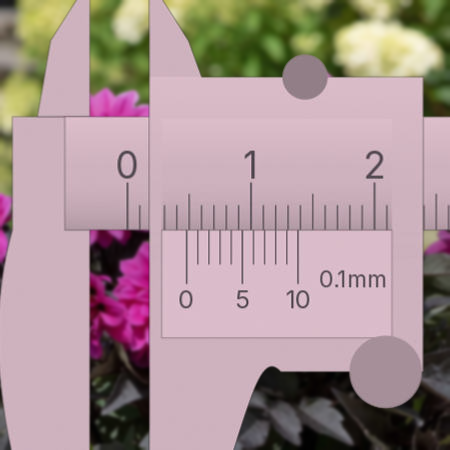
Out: value=4.8 unit=mm
